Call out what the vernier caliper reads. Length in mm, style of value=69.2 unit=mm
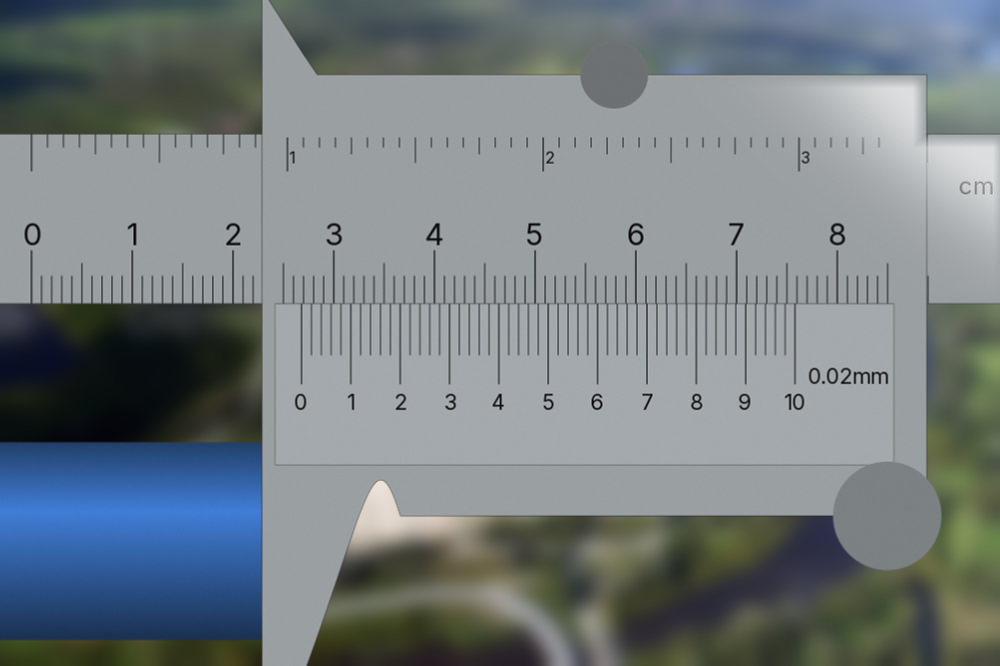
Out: value=26.8 unit=mm
